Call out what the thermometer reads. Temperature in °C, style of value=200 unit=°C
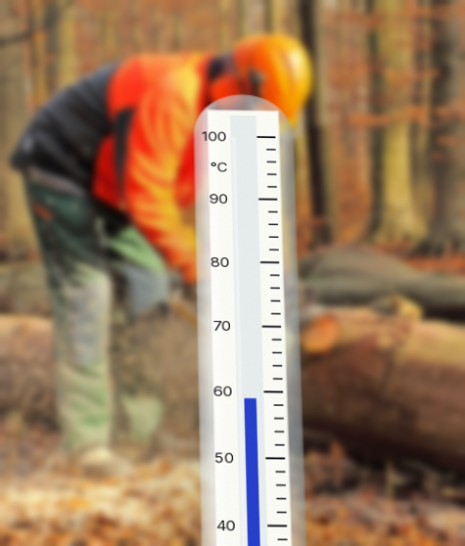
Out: value=59 unit=°C
